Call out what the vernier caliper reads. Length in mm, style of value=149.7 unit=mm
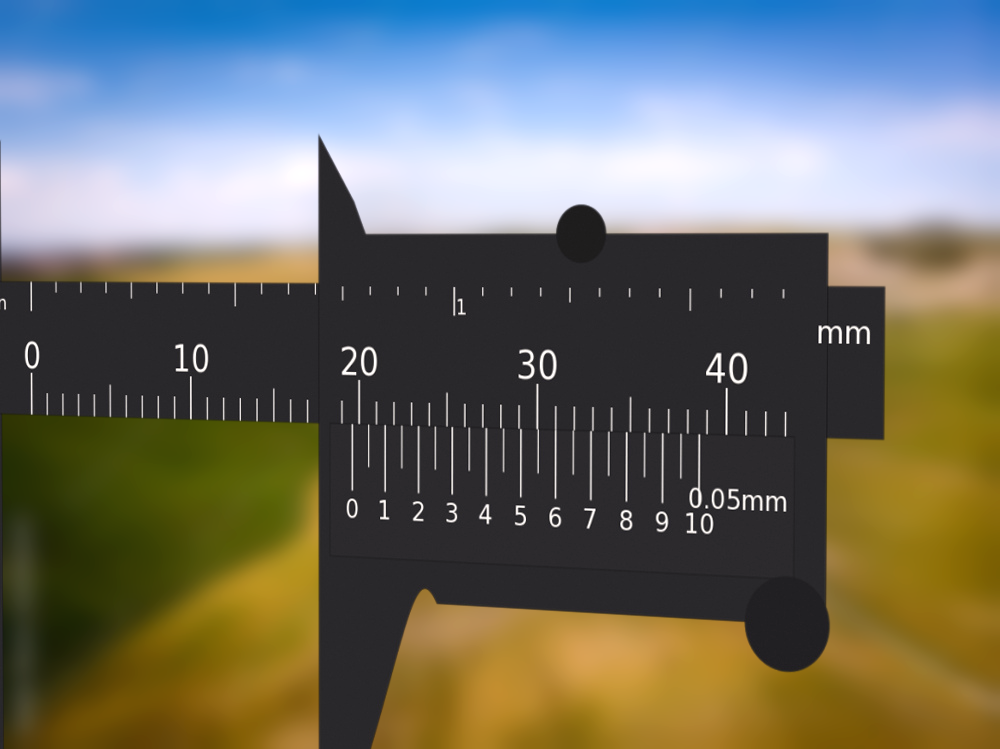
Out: value=19.6 unit=mm
